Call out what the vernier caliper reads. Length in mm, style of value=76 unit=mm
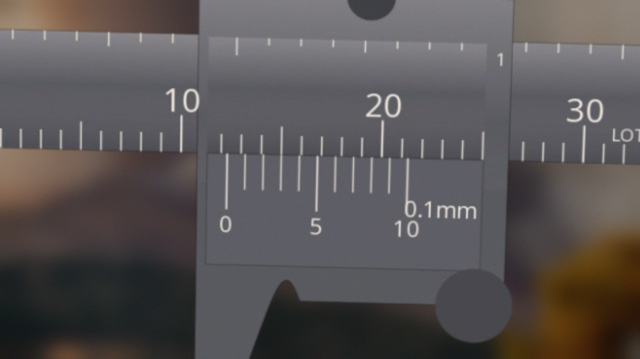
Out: value=12.3 unit=mm
